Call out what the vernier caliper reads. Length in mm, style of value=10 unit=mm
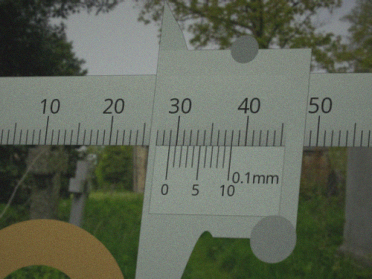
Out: value=29.0 unit=mm
